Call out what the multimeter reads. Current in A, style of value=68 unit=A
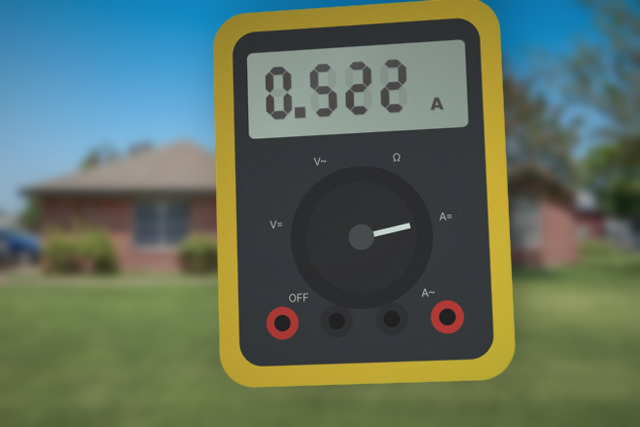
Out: value=0.522 unit=A
